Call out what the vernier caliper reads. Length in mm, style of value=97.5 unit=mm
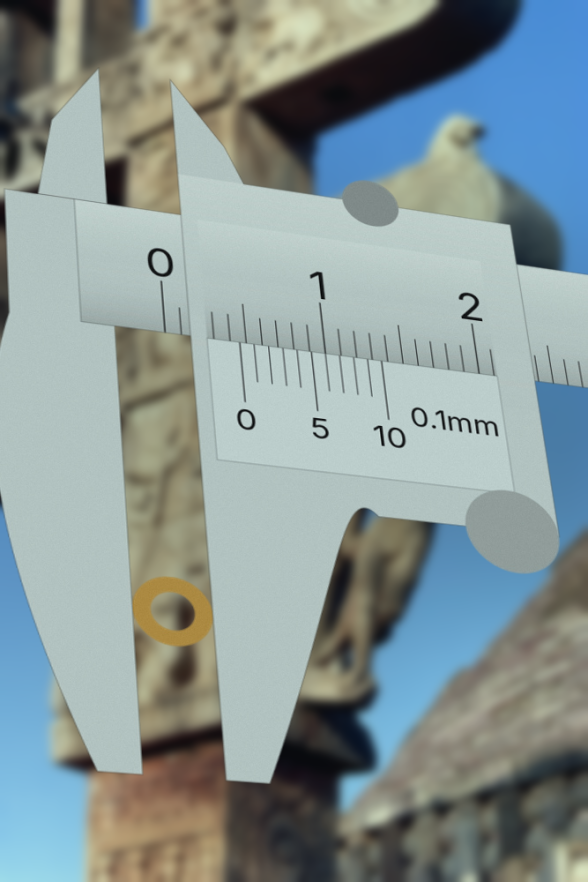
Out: value=4.6 unit=mm
